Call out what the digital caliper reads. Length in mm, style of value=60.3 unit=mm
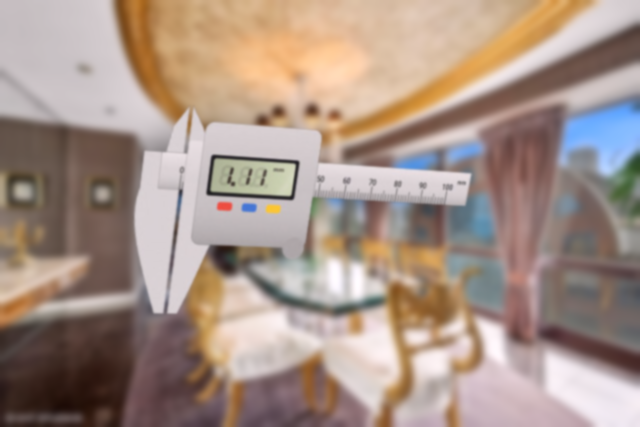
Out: value=1.11 unit=mm
